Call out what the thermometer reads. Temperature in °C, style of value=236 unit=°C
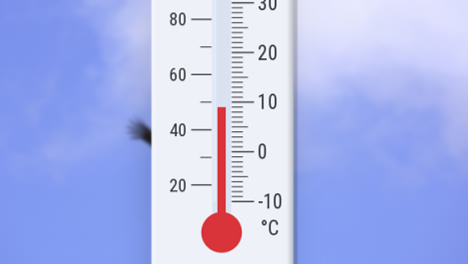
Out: value=9 unit=°C
